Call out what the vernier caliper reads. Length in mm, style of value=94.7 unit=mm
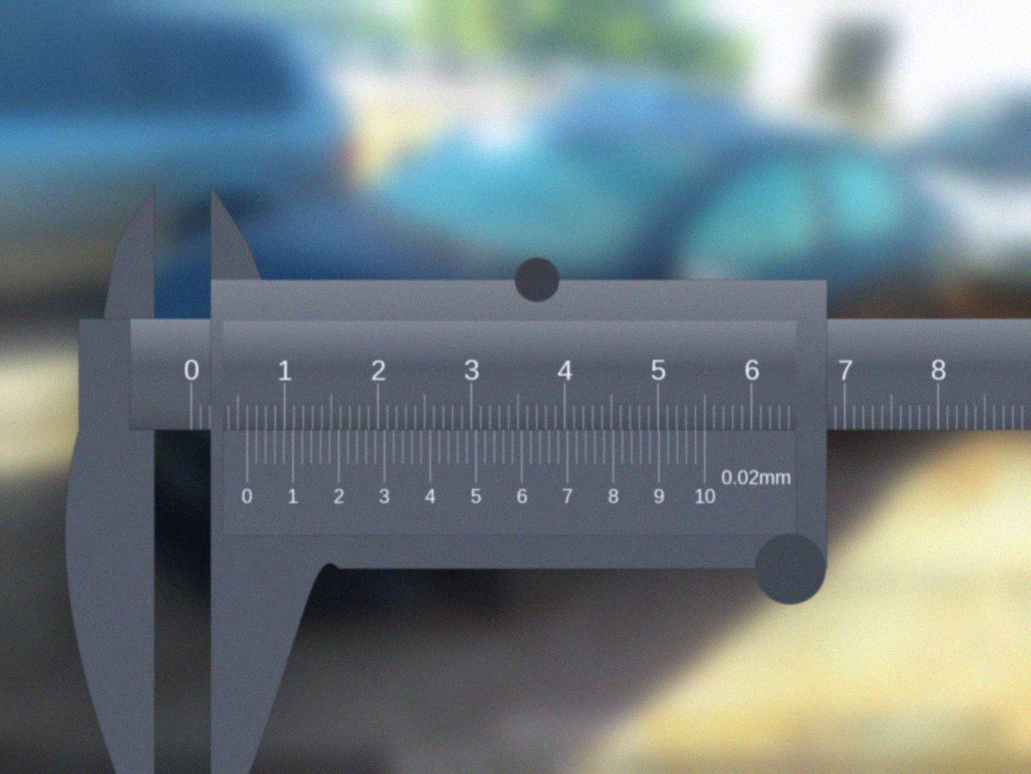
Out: value=6.0 unit=mm
